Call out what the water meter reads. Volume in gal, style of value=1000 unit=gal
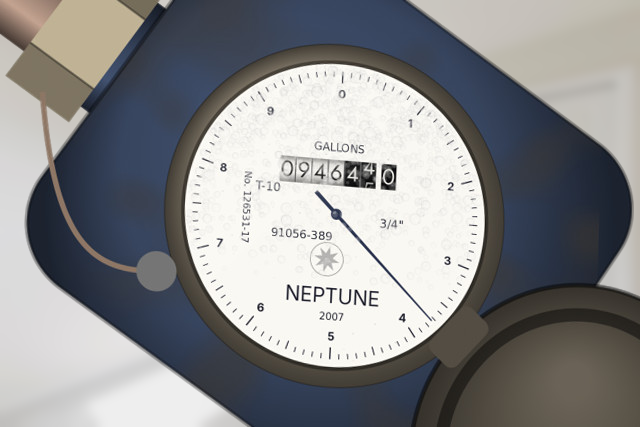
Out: value=946443.7 unit=gal
